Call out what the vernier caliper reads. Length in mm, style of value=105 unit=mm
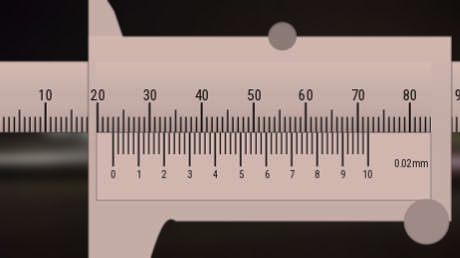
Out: value=23.0 unit=mm
